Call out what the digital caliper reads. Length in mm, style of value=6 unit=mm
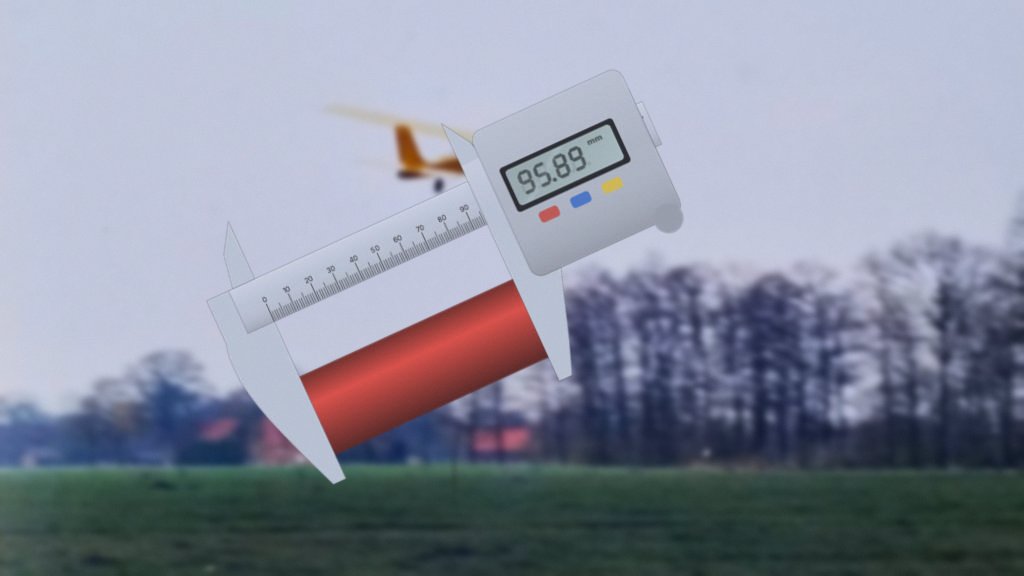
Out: value=95.89 unit=mm
